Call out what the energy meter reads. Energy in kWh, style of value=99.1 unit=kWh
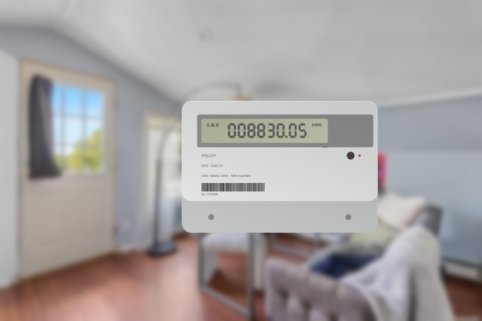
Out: value=8830.05 unit=kWh
